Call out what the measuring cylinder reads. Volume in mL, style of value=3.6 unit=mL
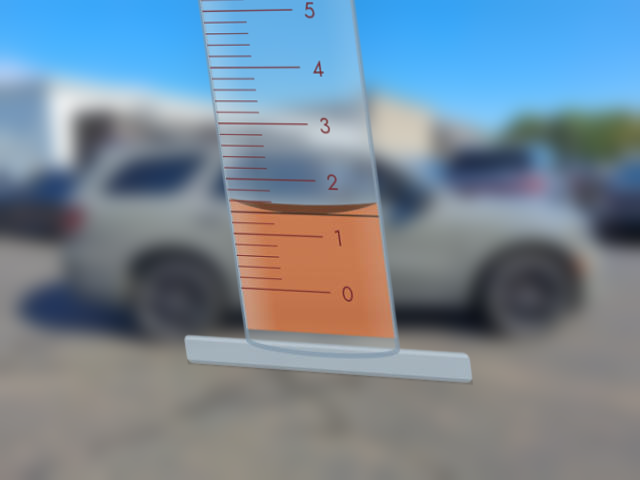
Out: value=1.4 unit=mL
